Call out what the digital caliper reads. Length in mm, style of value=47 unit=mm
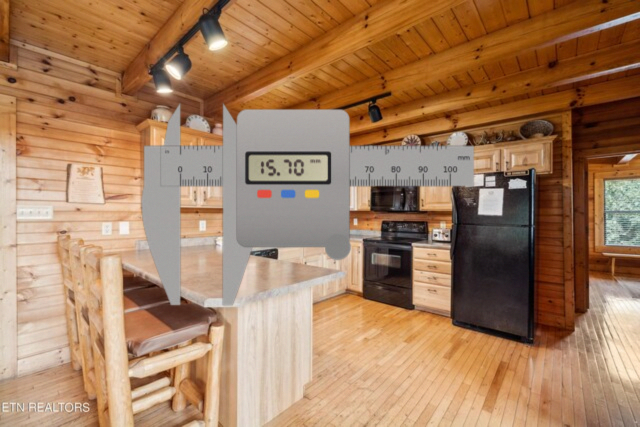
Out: value=15.70 unit=mm
